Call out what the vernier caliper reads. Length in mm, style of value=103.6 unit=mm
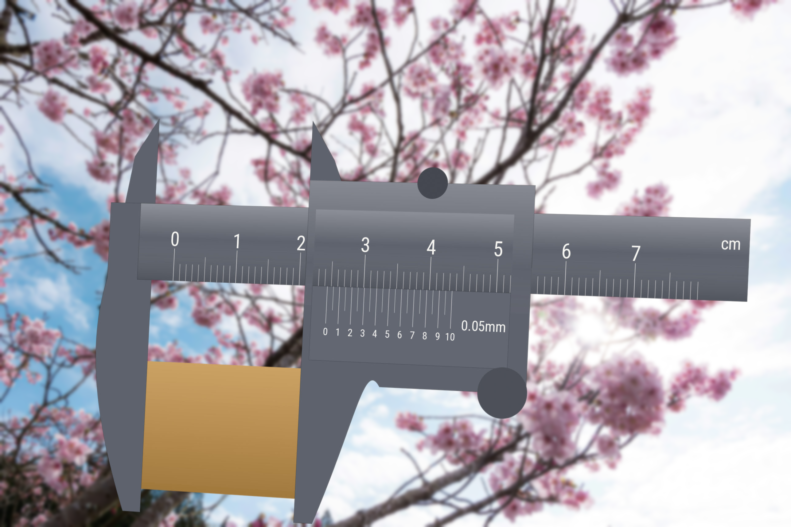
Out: value=24.4 unit=mm
